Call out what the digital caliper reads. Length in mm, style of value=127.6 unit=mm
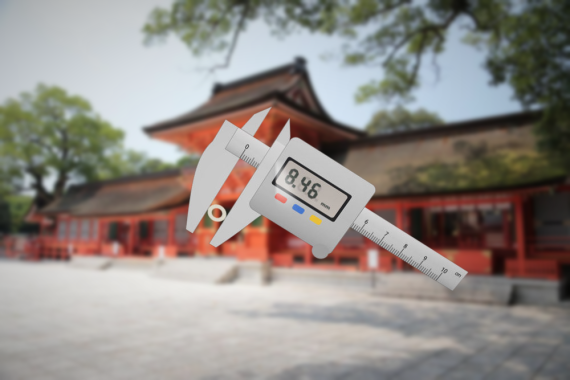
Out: value=8.46 unit=mm
